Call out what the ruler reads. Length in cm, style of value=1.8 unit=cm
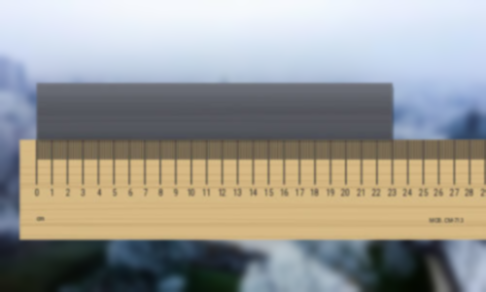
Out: value=23 unit=cm
